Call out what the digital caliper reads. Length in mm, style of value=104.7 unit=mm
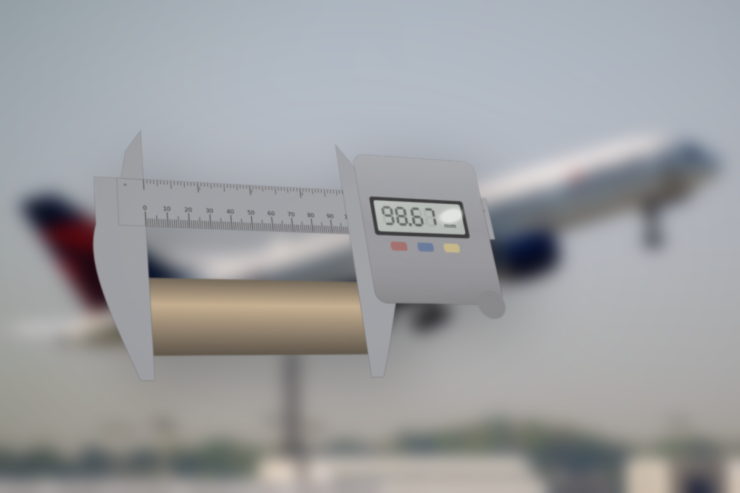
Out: value=98.67 unit=mm
